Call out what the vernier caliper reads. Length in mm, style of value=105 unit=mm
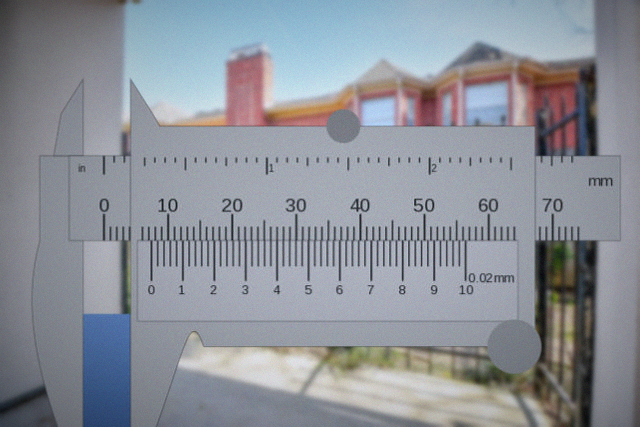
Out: value=7.4 unit=mm
